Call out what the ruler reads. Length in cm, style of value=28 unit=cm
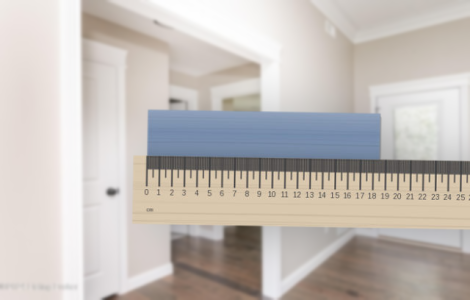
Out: value=18.5 unit=cm
